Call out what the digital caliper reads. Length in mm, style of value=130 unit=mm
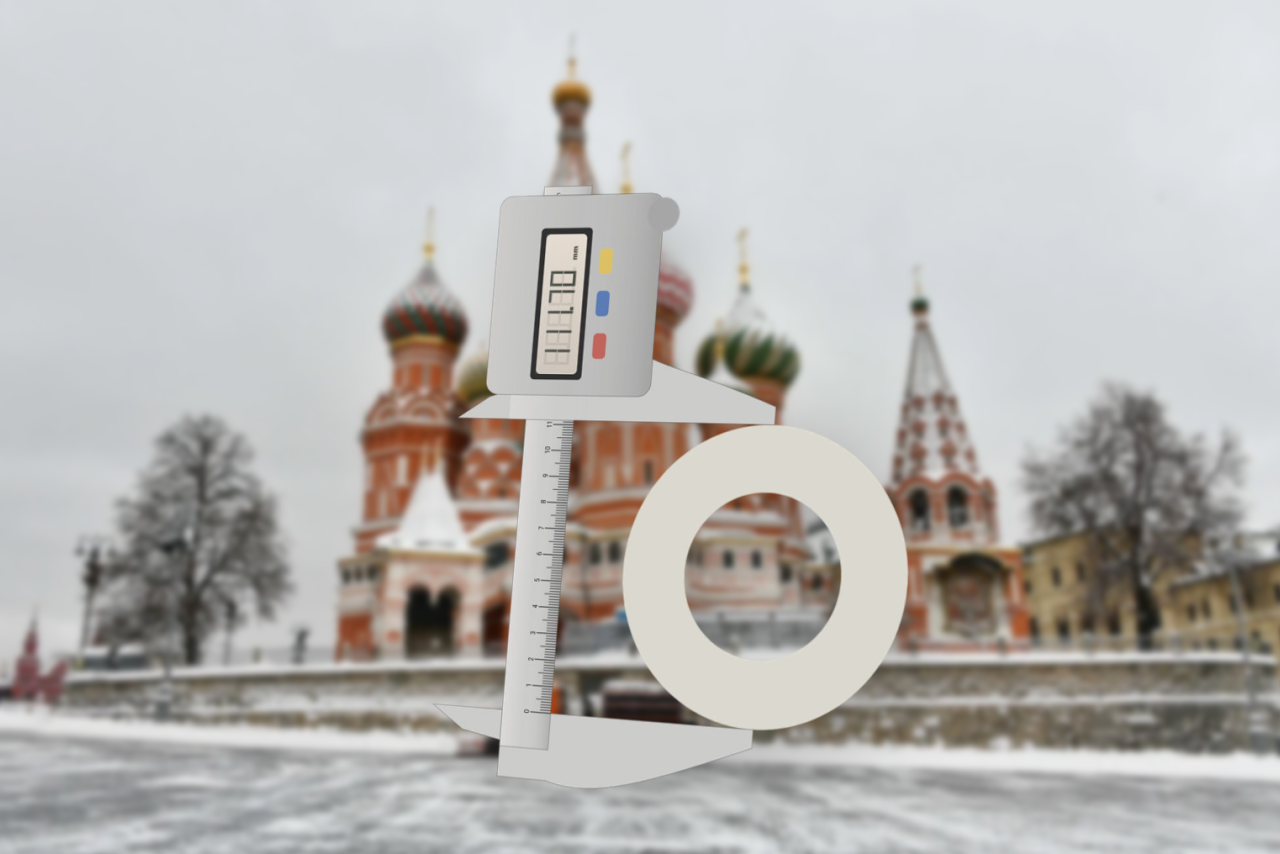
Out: value=111.70 unit=mm
